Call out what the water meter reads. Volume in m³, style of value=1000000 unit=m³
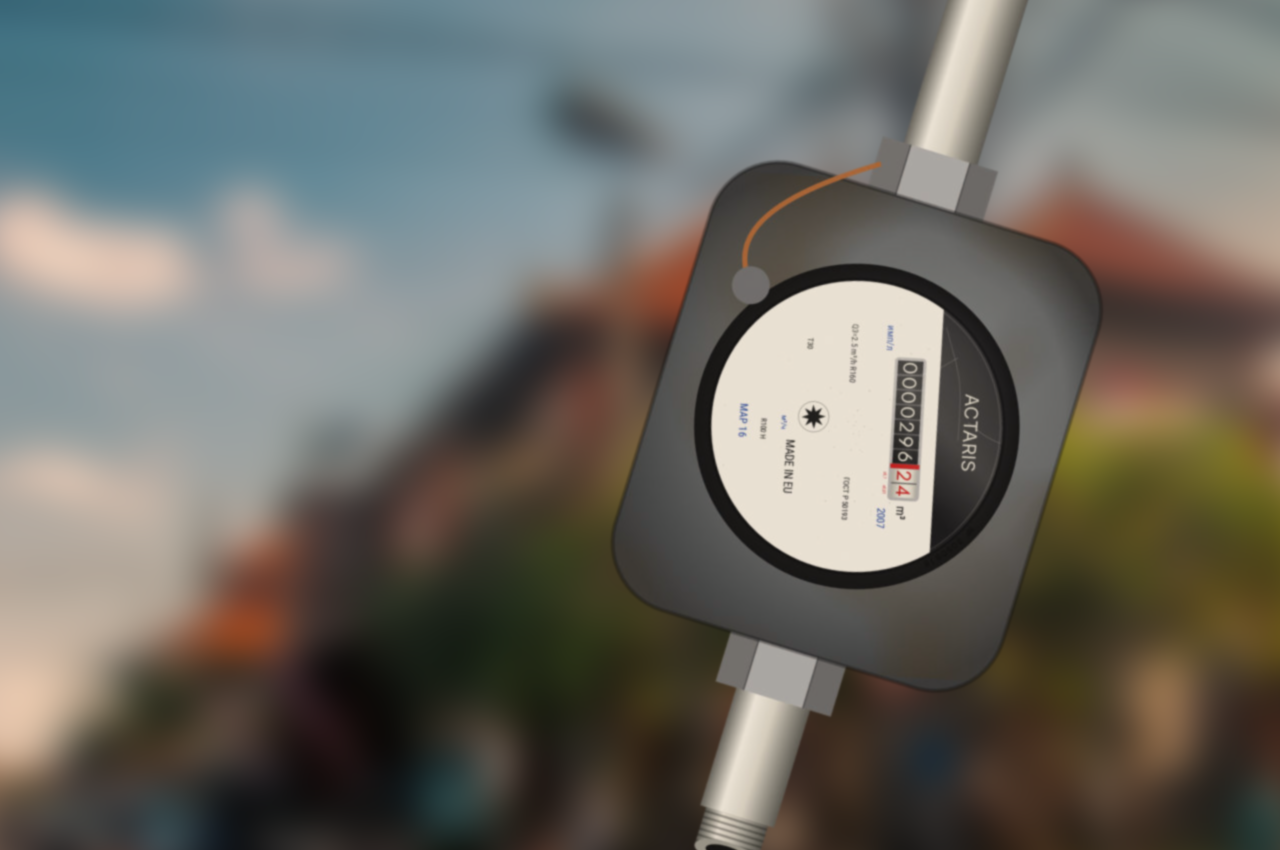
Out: value=296.24 unit=m³
